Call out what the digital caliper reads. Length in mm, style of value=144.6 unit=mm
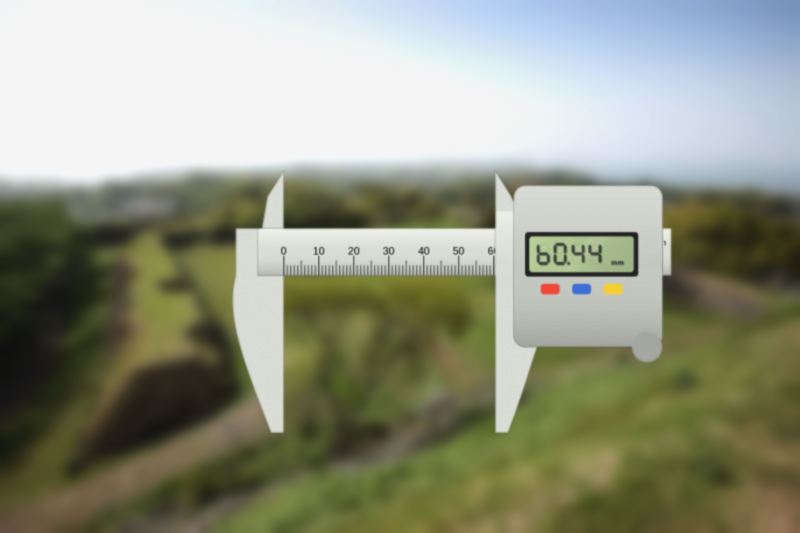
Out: value=60.44 unit=mm
